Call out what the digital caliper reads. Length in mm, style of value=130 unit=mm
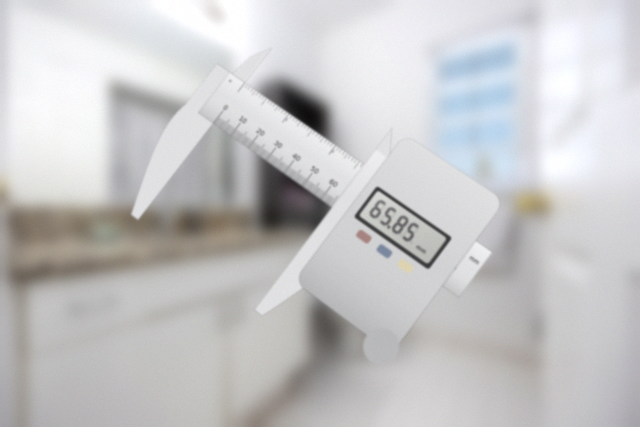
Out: value=65.85 unit=mm
